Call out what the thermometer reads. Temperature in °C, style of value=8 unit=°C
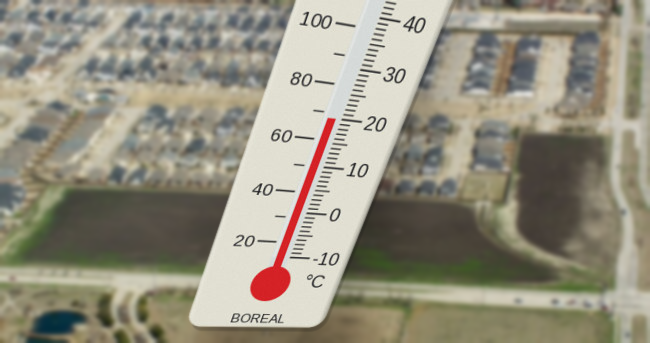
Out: value=20 unit=°C
